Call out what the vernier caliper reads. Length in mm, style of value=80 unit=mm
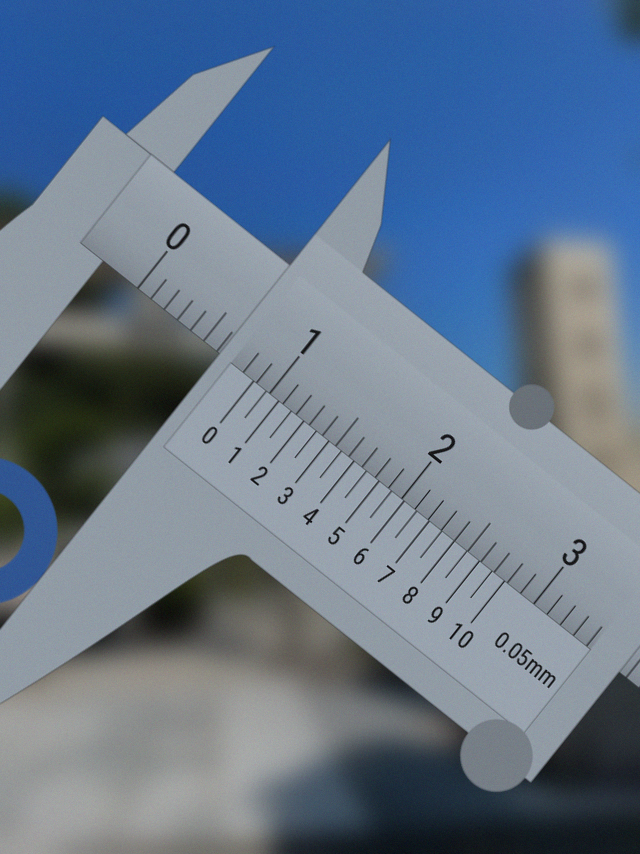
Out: value=8.8 unit=mm
